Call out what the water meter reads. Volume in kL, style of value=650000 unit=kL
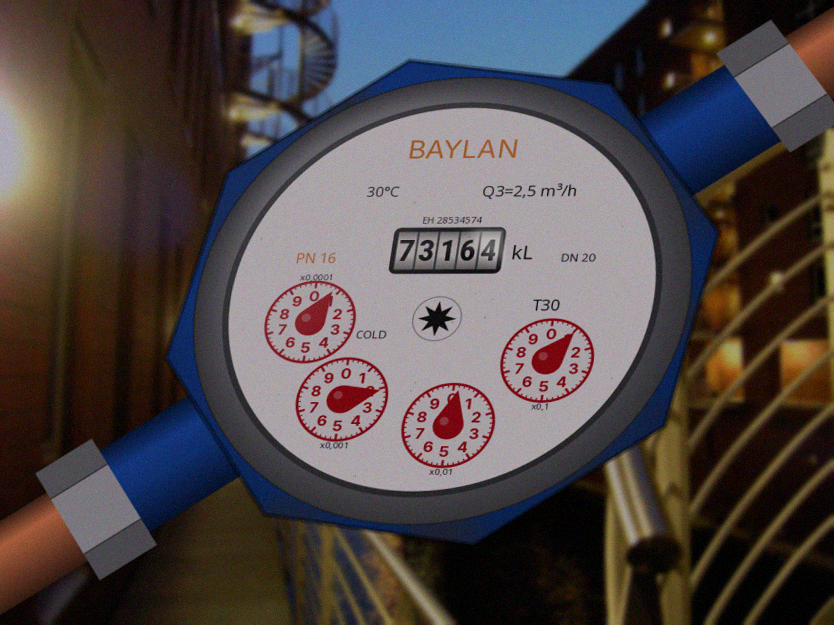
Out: value=73164.1020 unit=kL
